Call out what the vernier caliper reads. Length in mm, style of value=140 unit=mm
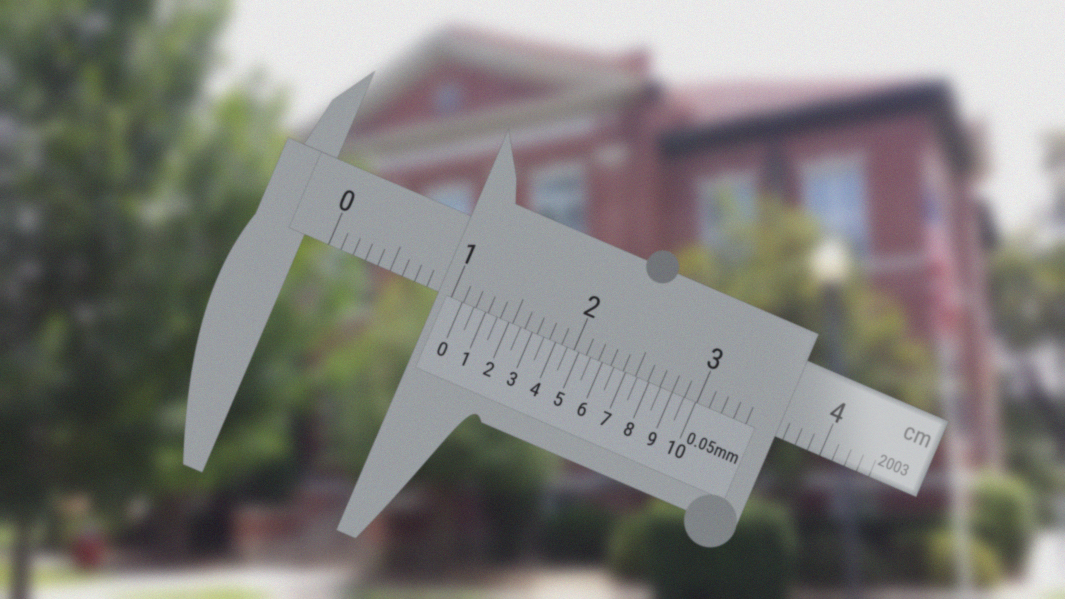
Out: value=10.9 unit=mm
